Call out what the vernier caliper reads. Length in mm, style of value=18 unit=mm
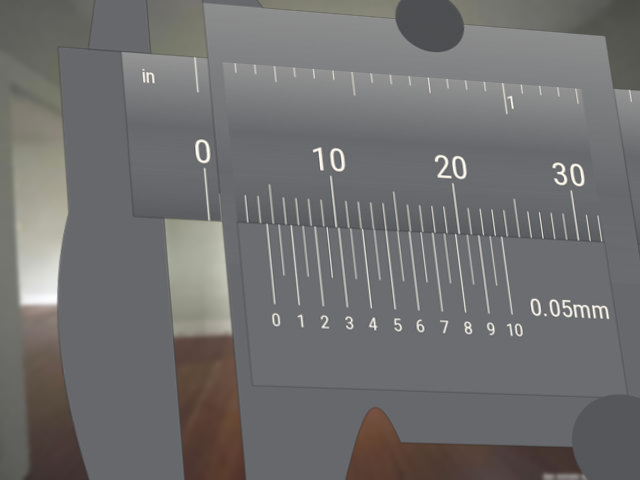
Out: value=4.5 unit=mm
